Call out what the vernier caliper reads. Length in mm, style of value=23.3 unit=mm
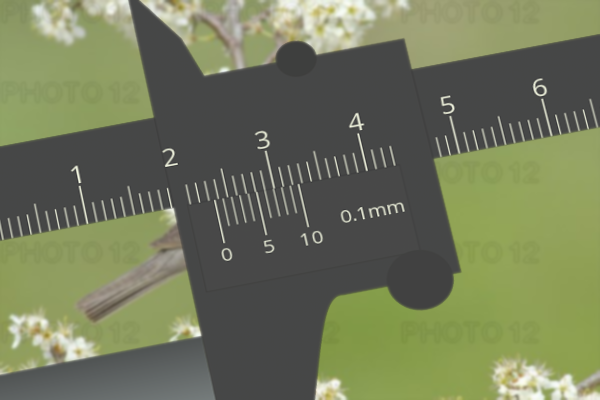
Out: value=23.6 unit=mm
